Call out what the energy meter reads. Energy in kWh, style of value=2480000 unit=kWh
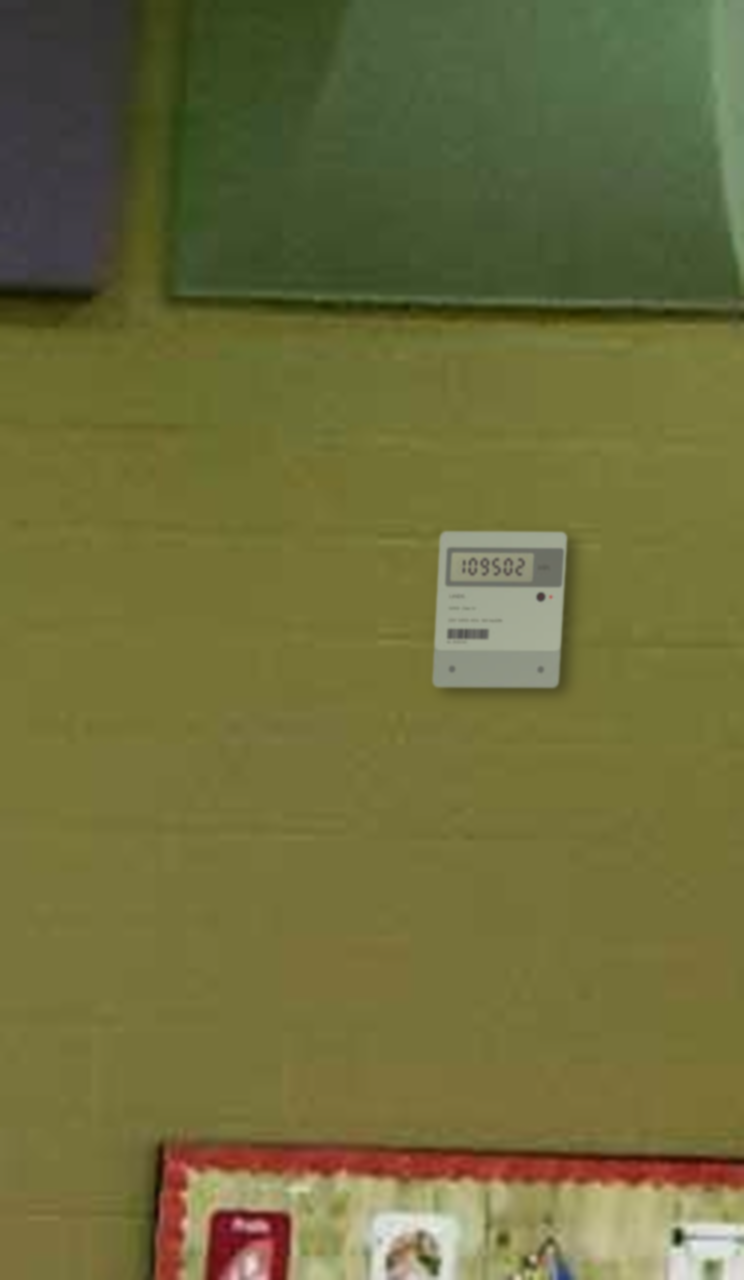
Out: value=109502 unit=kWh
